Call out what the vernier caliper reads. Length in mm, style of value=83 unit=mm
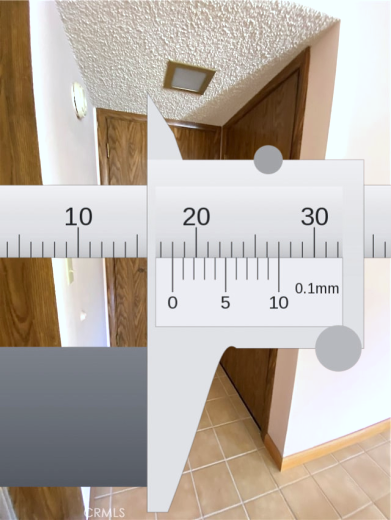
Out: value=18.0 unit=mm
